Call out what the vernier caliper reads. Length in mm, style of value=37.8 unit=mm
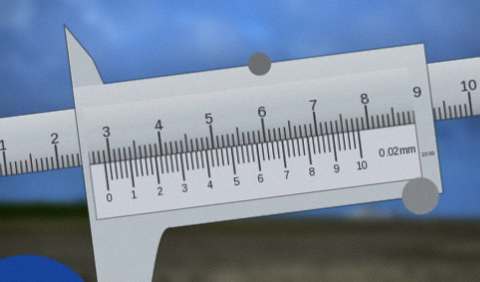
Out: value=29.0 unit=mm
